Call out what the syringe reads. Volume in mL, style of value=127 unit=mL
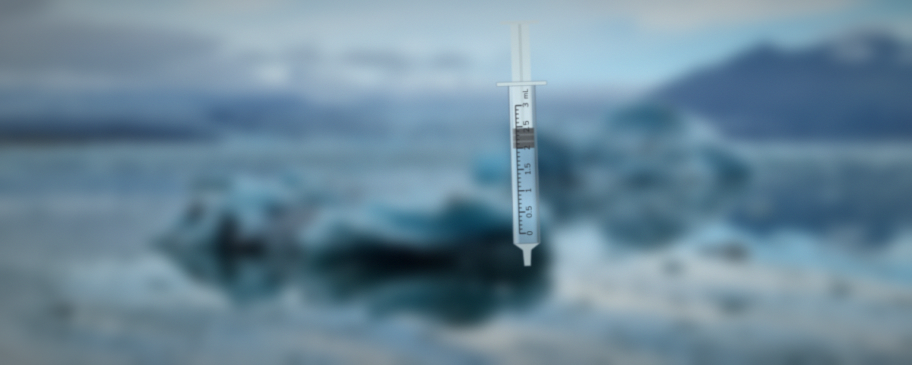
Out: value=2 unit=mL
